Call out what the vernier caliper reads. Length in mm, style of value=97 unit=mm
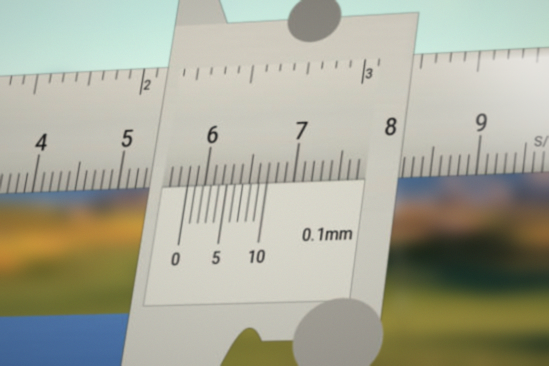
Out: value=58.0 unit=mm
